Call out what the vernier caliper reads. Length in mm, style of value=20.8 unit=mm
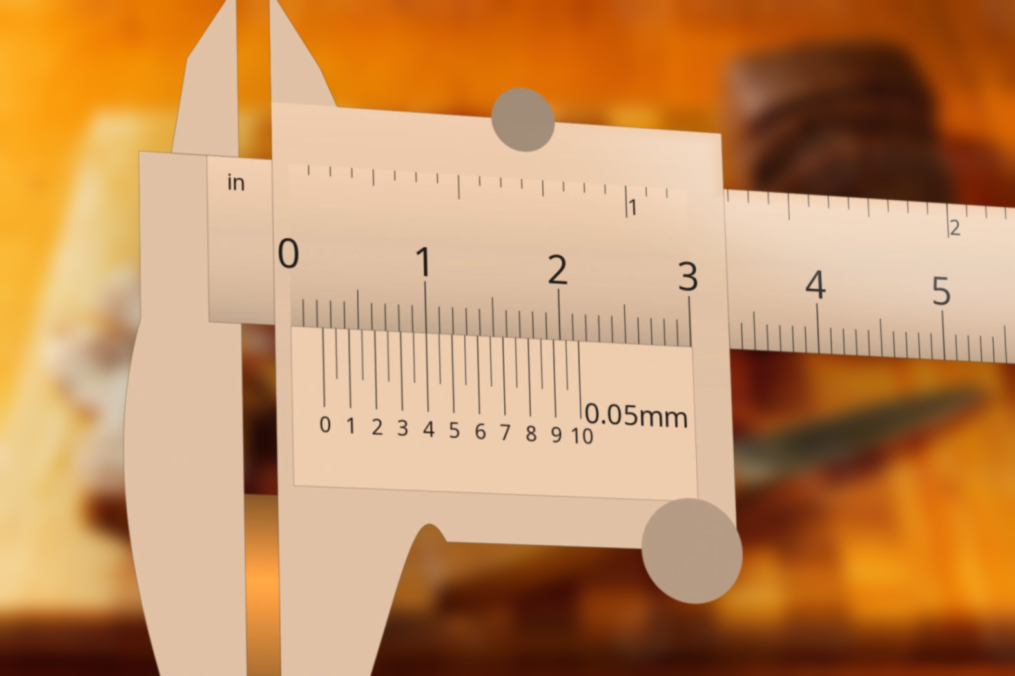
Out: value=2.4 unit=mm
